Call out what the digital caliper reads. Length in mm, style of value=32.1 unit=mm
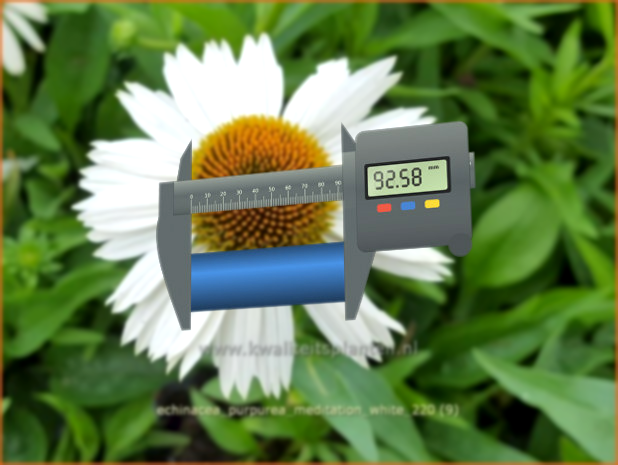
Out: value=92.58 unit=mm
